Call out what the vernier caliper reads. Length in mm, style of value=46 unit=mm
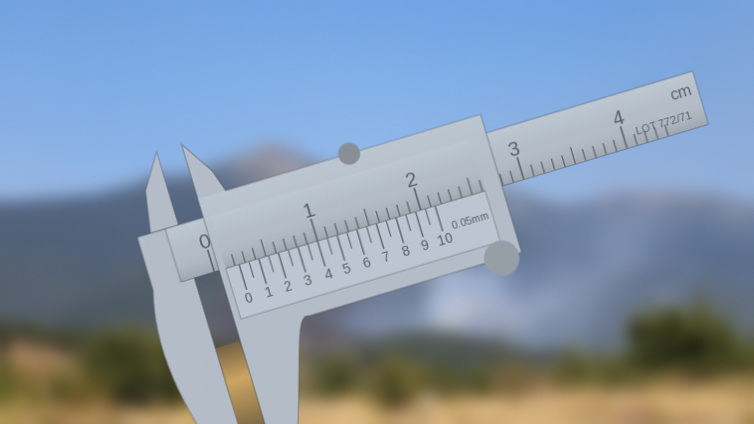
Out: value=2.4 unit=mm
